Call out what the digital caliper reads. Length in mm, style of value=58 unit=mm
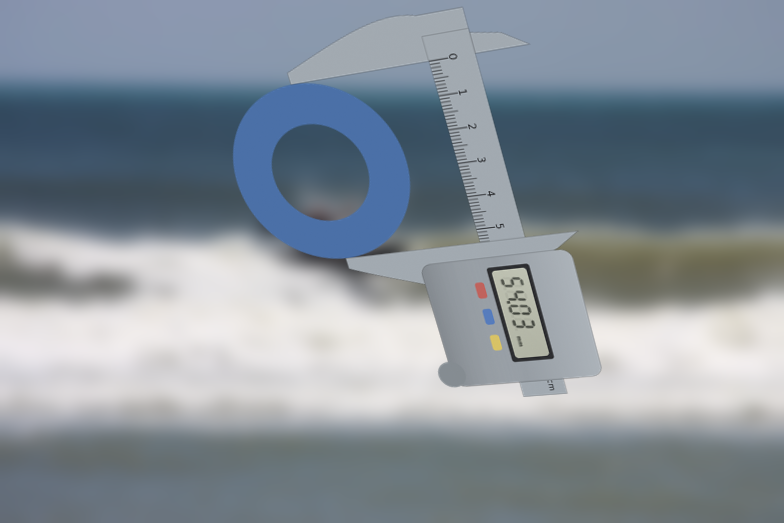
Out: value=54.03 unit=mm
